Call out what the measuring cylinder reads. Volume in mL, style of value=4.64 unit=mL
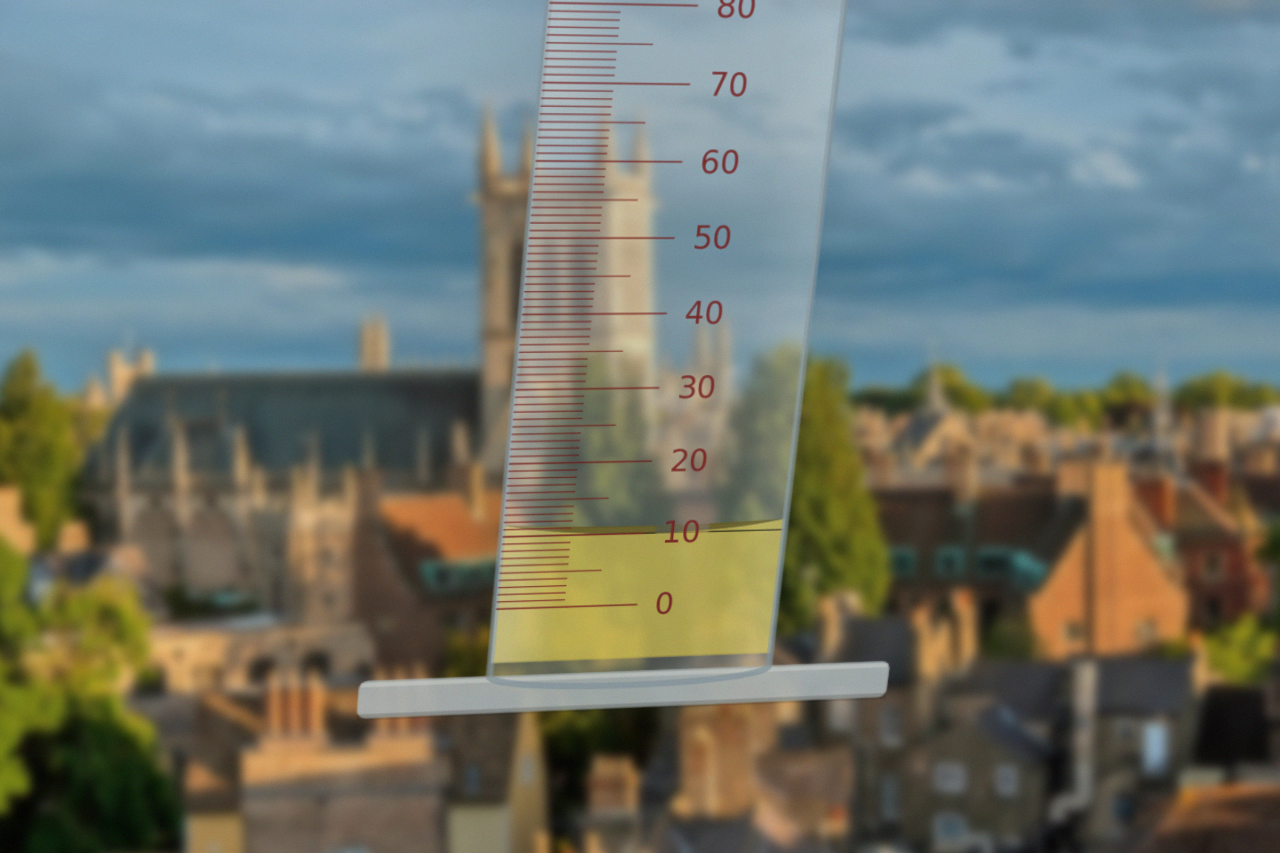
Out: value=10 unit=mL
